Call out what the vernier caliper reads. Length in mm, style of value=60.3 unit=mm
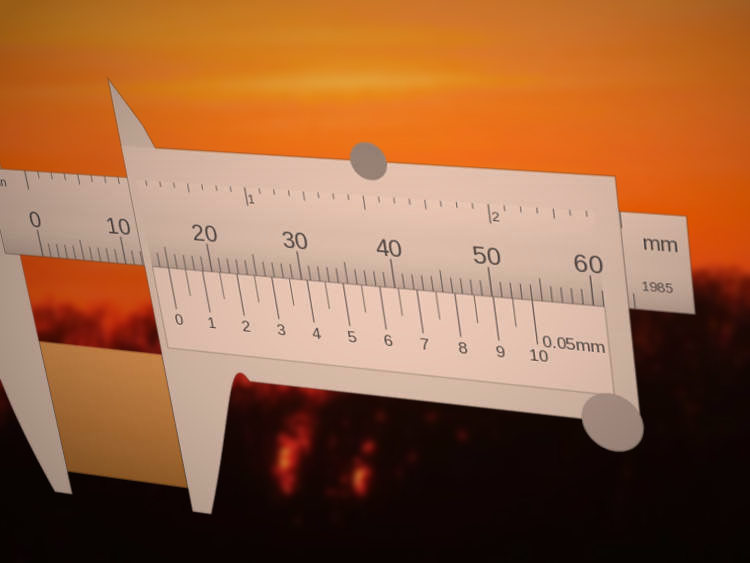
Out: value=15.0 unit=mm
